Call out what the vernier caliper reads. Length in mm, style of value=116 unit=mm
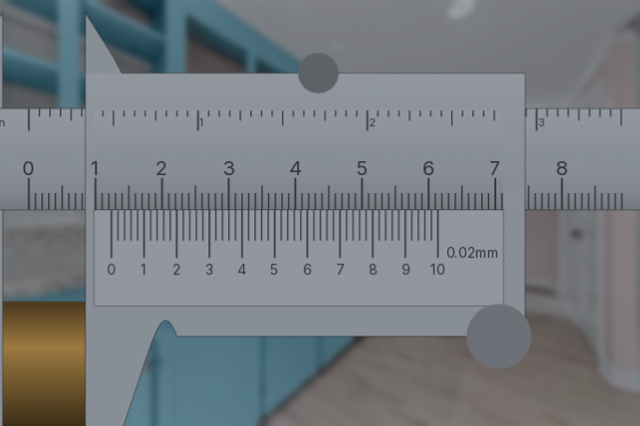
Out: value=12.4 unit=mm
